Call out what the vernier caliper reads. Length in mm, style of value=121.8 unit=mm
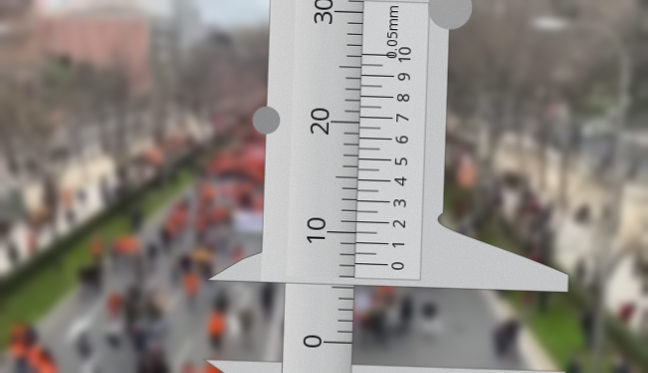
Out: value=7.2 unit=mm
